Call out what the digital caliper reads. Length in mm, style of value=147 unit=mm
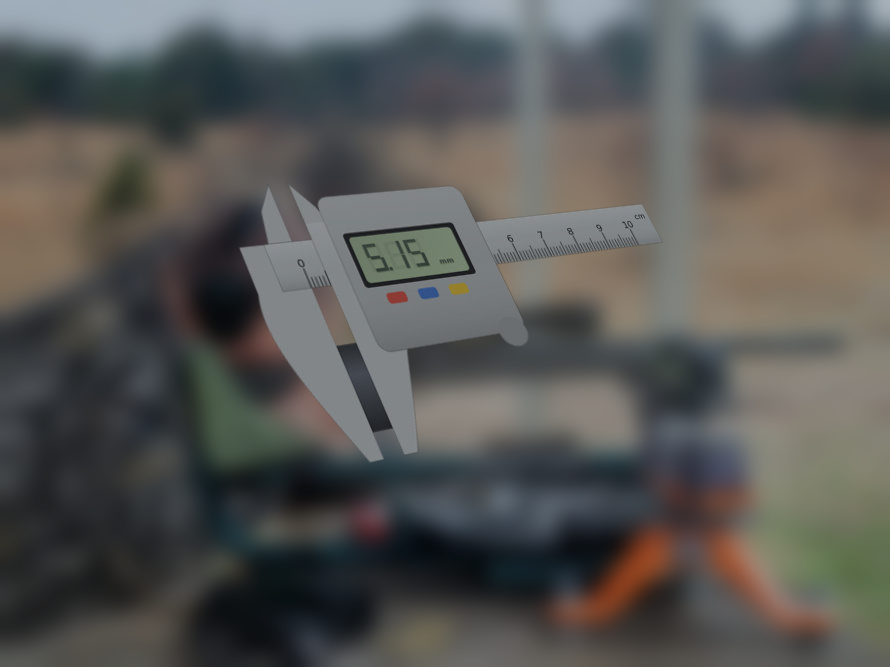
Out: value=5.15 unit=mm
